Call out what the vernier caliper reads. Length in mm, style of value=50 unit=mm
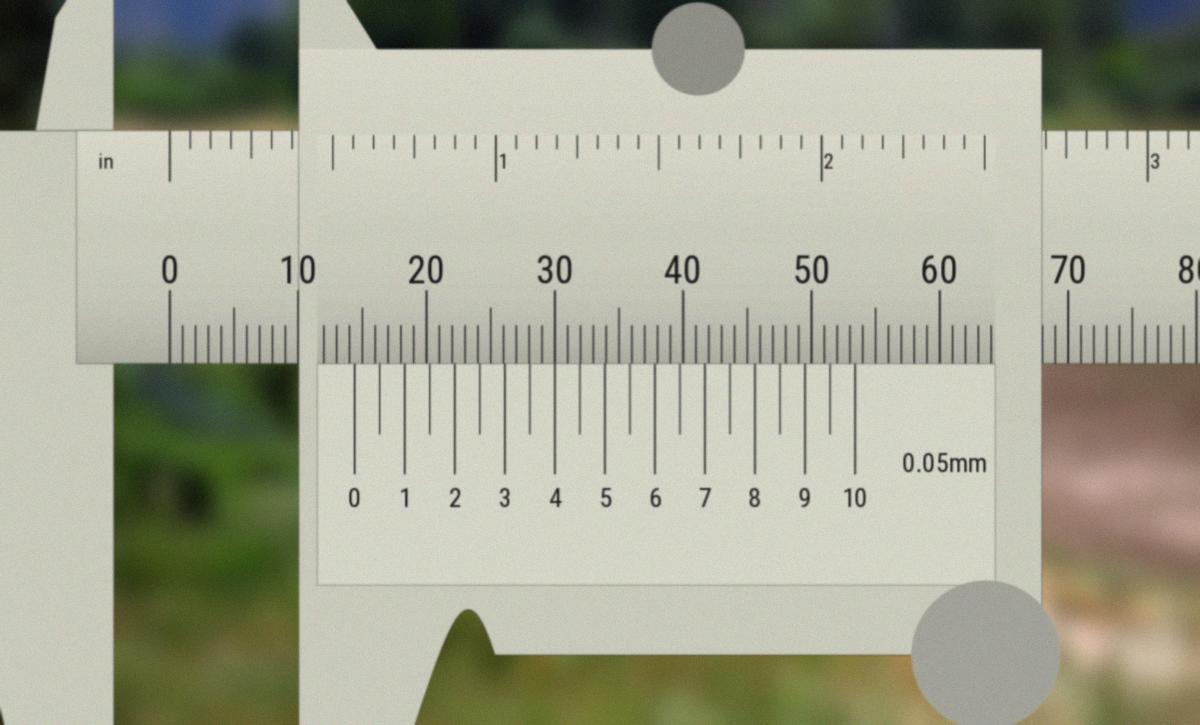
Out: value=14.4 unit=mm
